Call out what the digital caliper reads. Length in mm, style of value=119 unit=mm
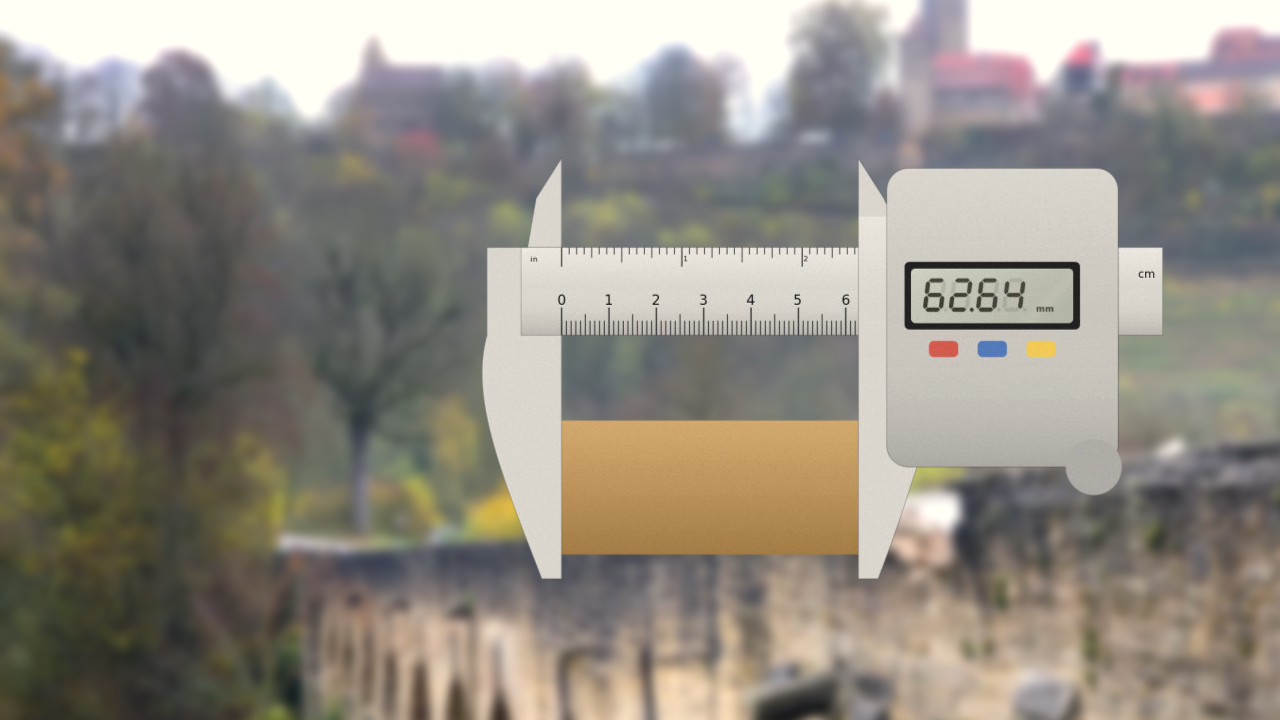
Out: value=62.64 unit=mm
